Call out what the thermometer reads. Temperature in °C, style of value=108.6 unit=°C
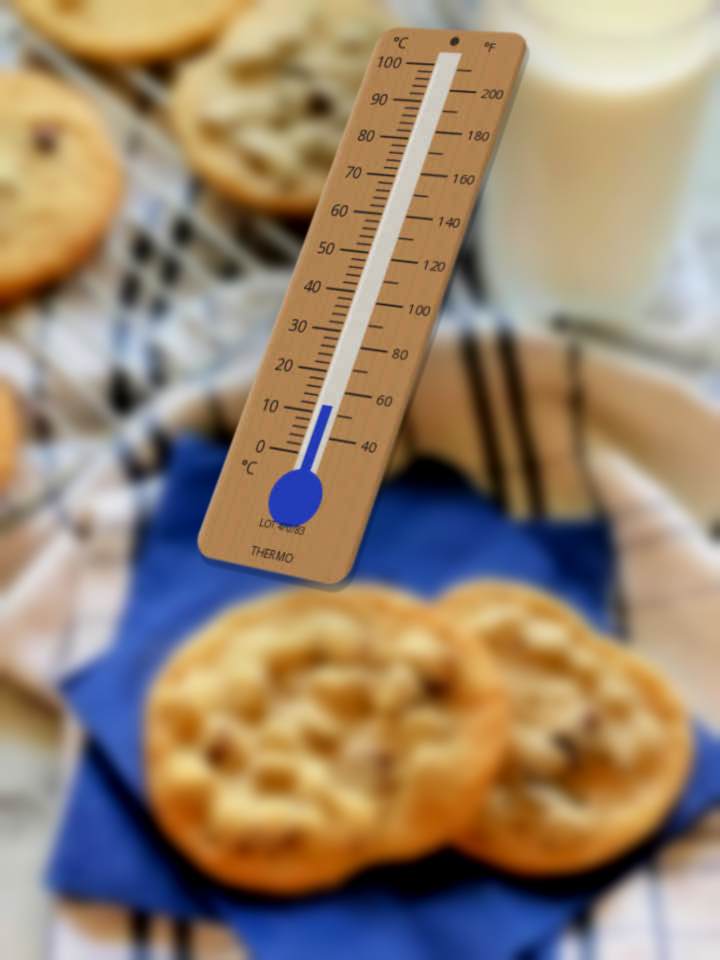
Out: value=12 unit=°C
